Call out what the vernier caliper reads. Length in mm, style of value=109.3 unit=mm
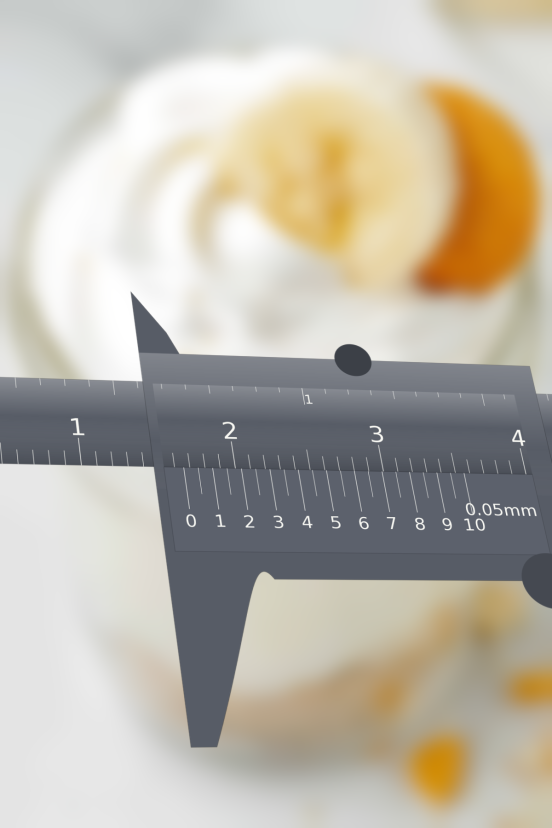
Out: value=16.6 unit=mm
